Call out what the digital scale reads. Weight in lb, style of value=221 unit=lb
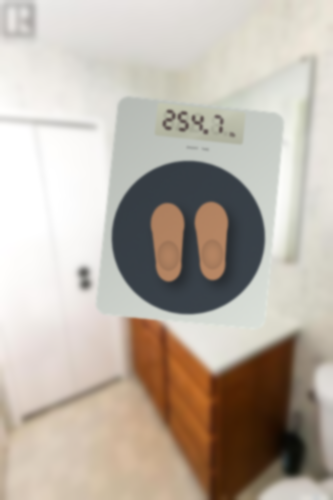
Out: value=254.7 unit=lb
